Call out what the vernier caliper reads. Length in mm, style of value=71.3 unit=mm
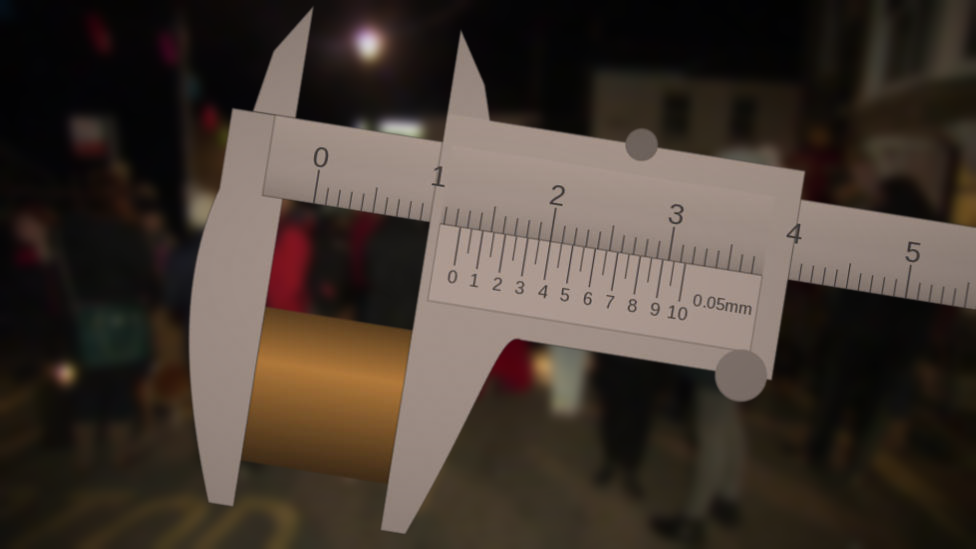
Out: value=12.4 unit=mm
